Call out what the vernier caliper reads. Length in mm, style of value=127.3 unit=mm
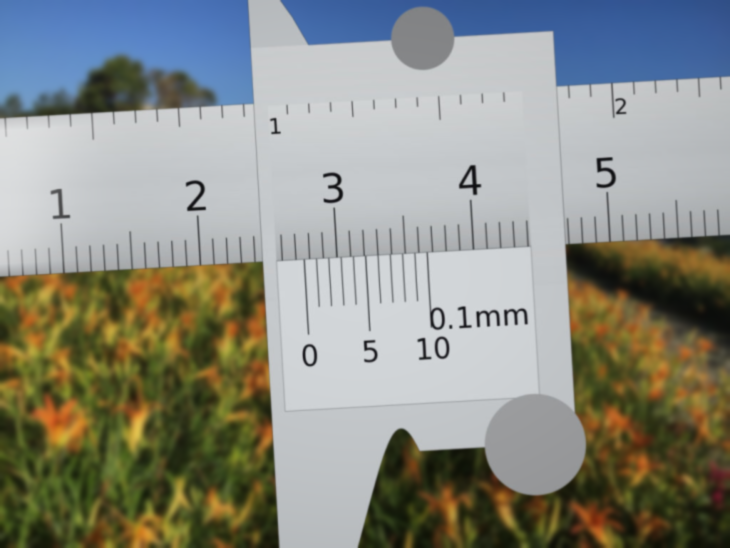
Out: value=27.6 unit=mm
